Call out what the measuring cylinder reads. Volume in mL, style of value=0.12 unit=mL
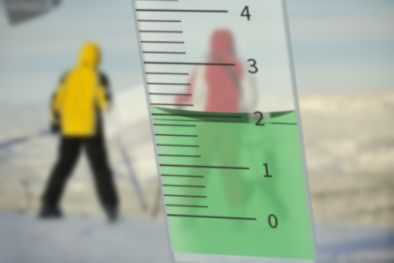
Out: value=1.9 unit=mL
